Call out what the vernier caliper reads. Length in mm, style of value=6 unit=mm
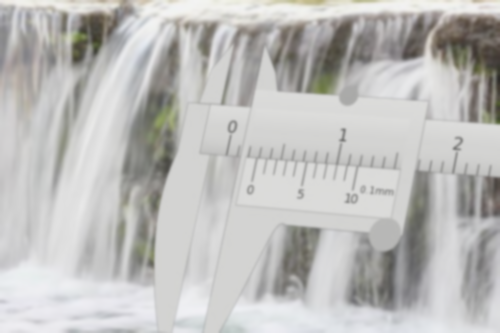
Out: value=2.8 unit=mm
